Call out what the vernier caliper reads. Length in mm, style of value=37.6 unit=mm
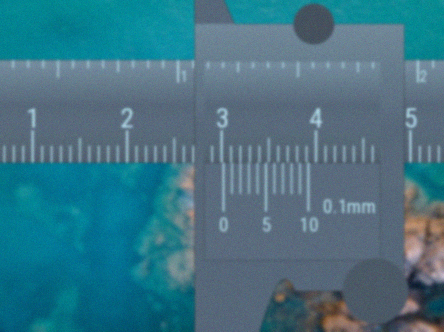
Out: value=30.2 unit=mm
